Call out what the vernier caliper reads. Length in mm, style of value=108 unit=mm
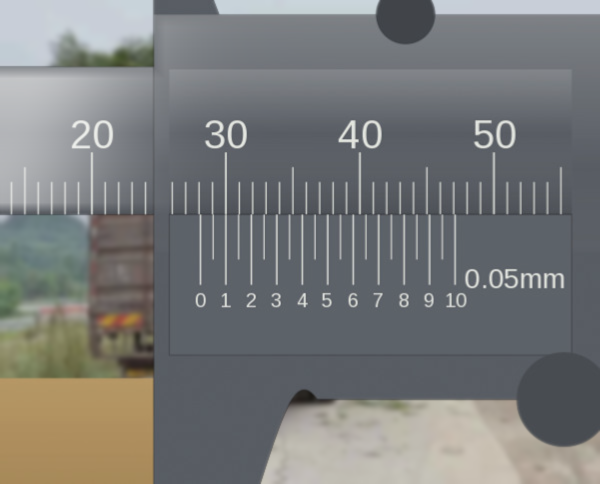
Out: value=28.1 unit=mm
